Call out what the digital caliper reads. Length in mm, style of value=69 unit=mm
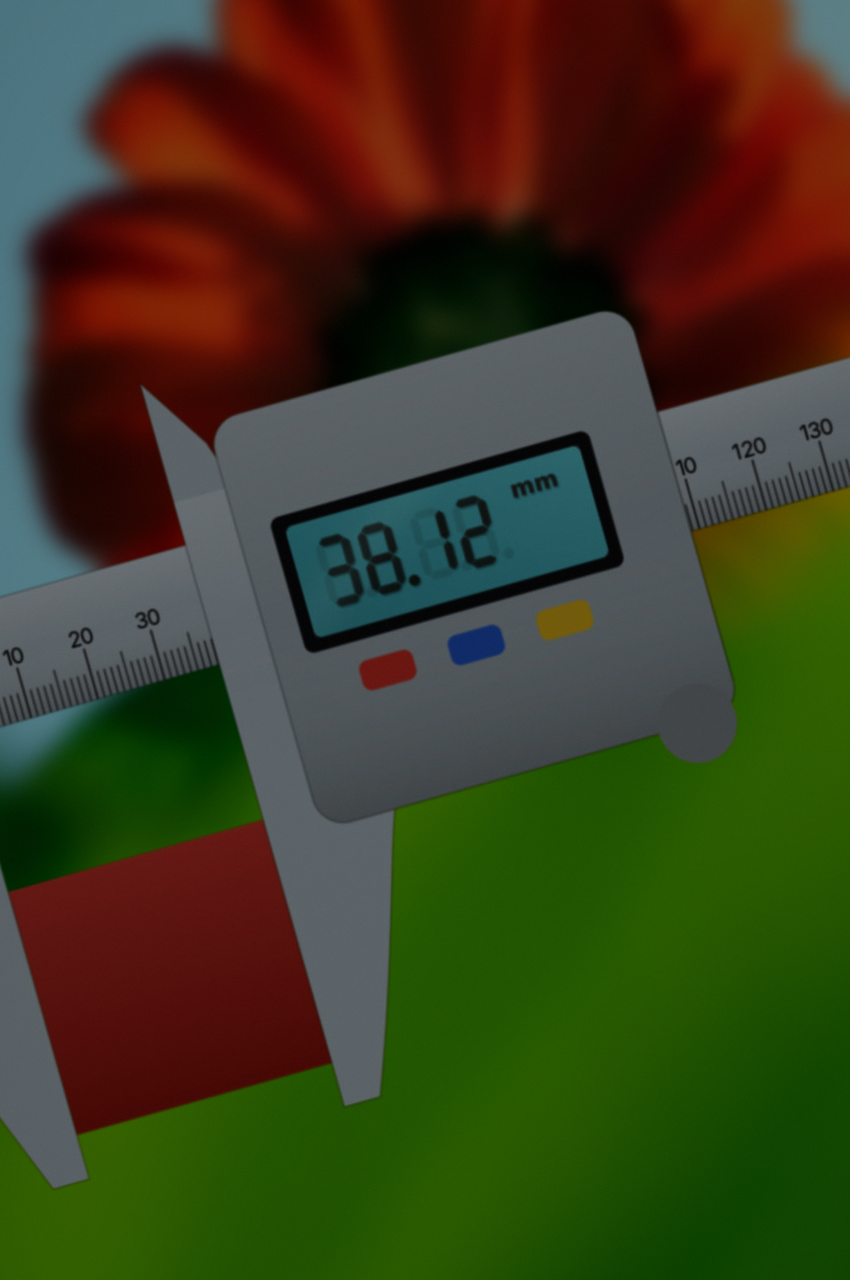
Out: value=38.12 unit=mm
